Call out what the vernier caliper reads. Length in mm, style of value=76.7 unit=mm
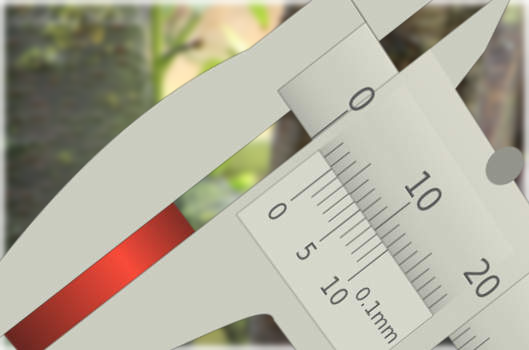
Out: value=3.2 unit=mm
